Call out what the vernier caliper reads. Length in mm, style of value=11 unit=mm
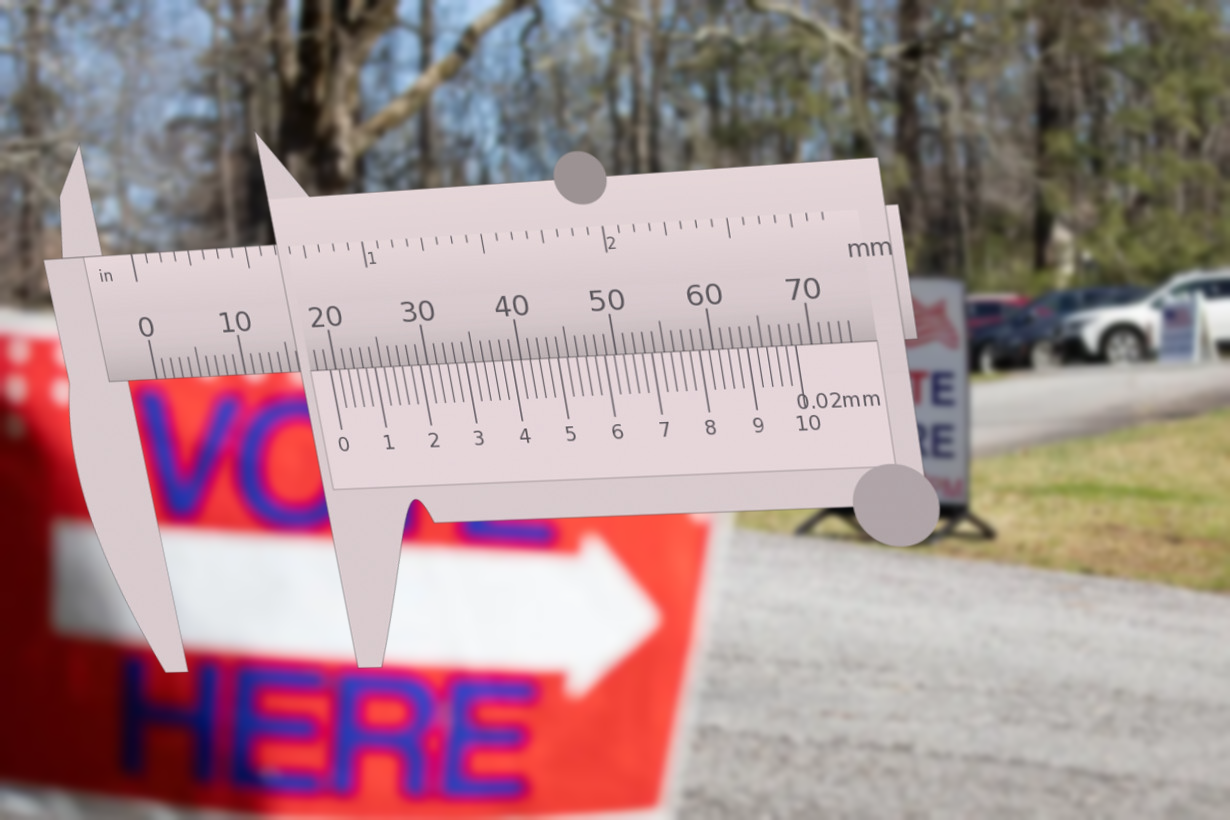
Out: value=19.4 unit=mm
